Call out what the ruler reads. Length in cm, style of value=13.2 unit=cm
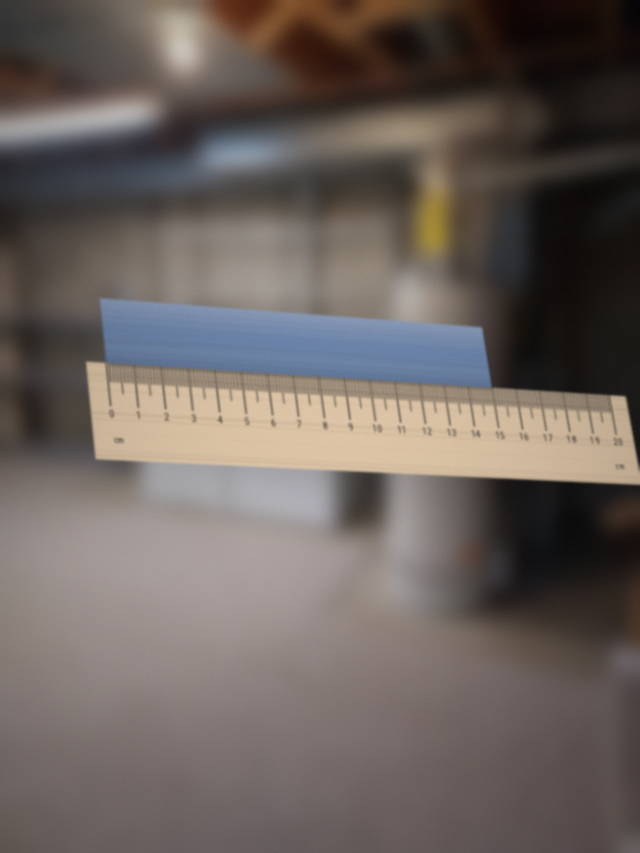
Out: value=15 unit=cm
